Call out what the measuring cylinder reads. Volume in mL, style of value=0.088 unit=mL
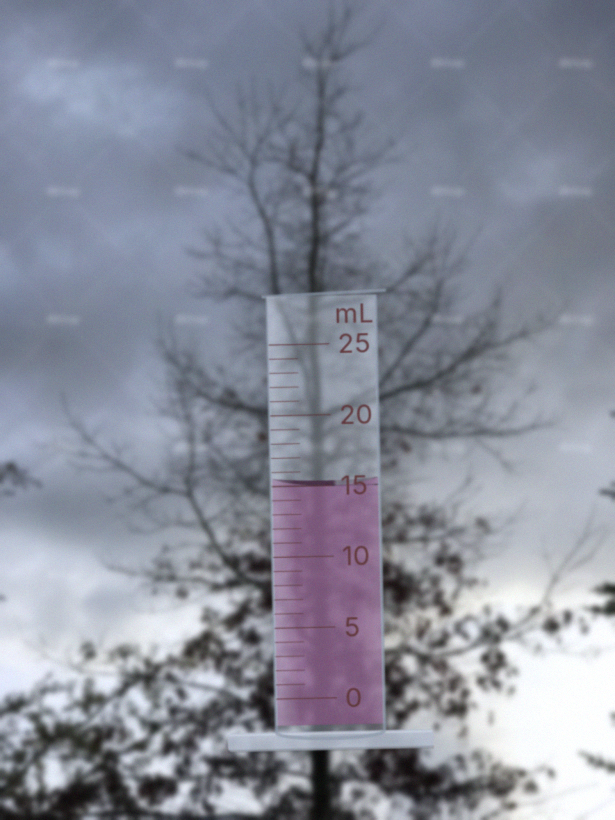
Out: value=15 unit=mL
